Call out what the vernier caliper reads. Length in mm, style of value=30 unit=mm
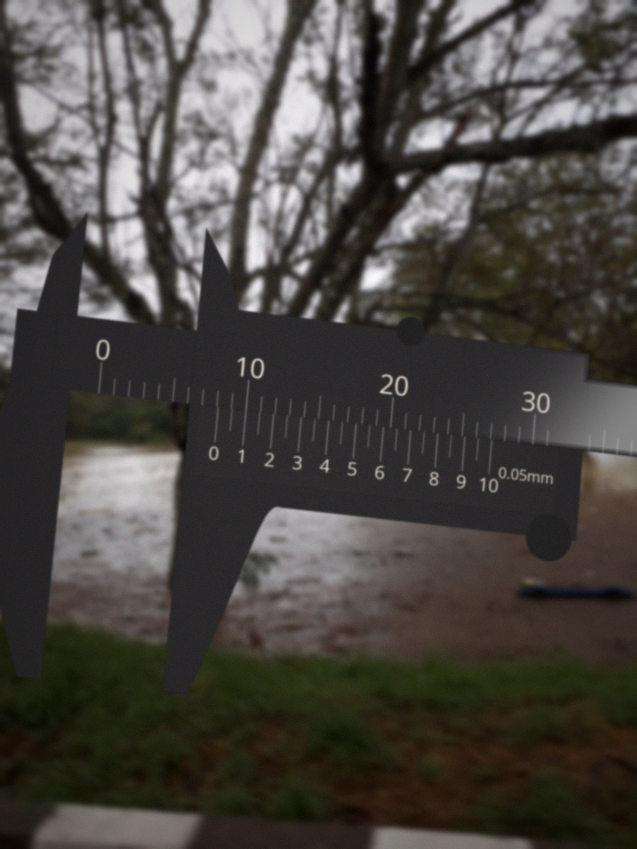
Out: value=8.1 unit=mm
